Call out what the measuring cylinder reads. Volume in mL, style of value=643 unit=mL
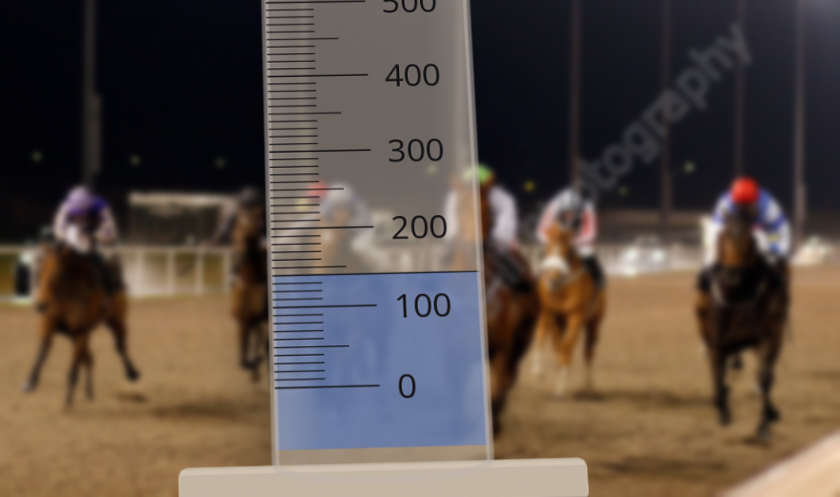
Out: value=140 unit=mL
